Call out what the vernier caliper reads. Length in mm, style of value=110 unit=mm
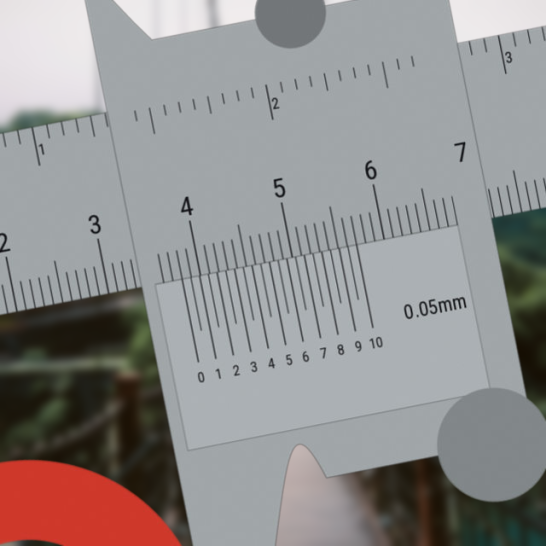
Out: value=38.0 unit=mm
